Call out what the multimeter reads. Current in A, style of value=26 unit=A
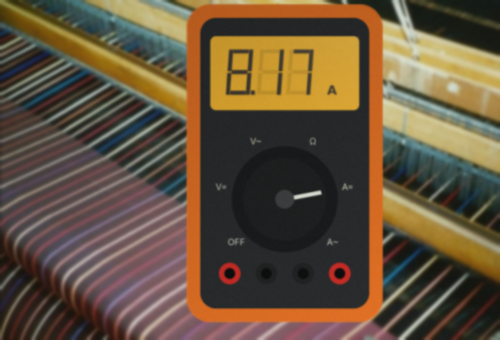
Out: value=8.17 unit=A
